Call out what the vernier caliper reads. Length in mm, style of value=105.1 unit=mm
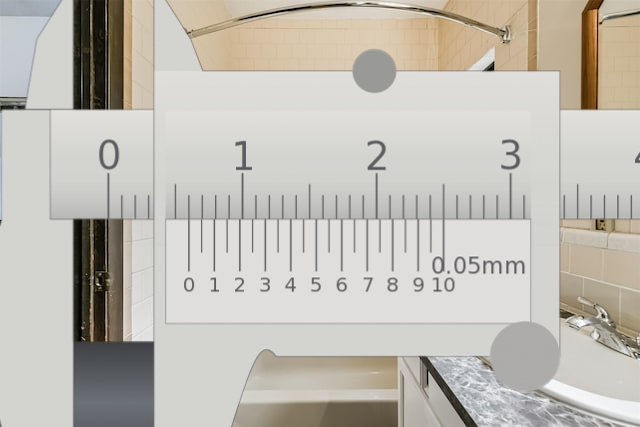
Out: value=6.0 unit=mm
